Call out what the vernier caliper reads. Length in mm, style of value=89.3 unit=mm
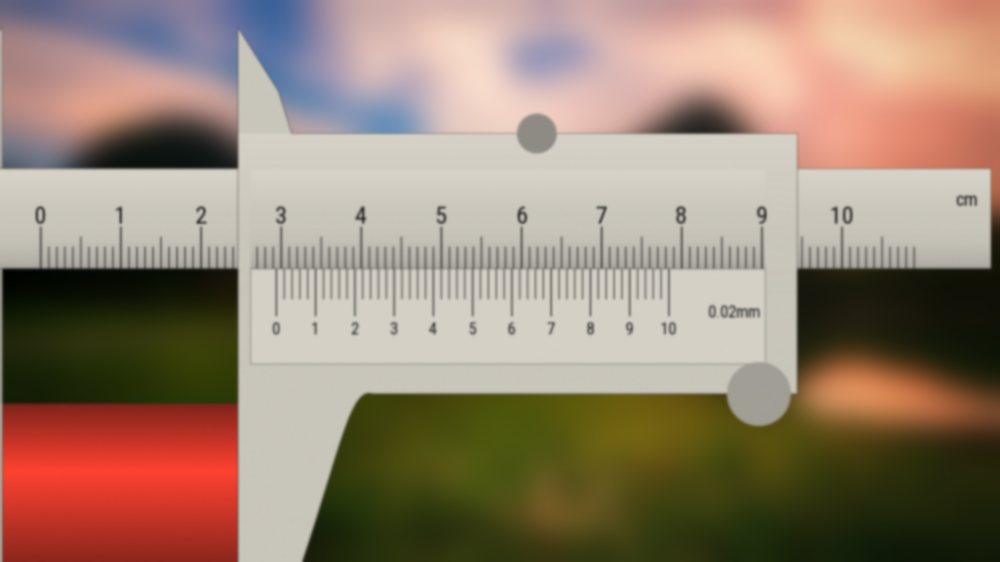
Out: value=29.4 unit=mm
